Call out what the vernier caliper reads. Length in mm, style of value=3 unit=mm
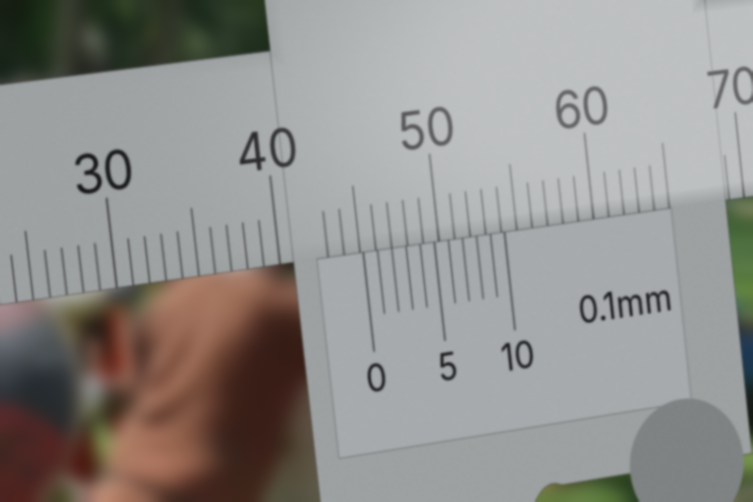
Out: value=45.2 unit=mm
